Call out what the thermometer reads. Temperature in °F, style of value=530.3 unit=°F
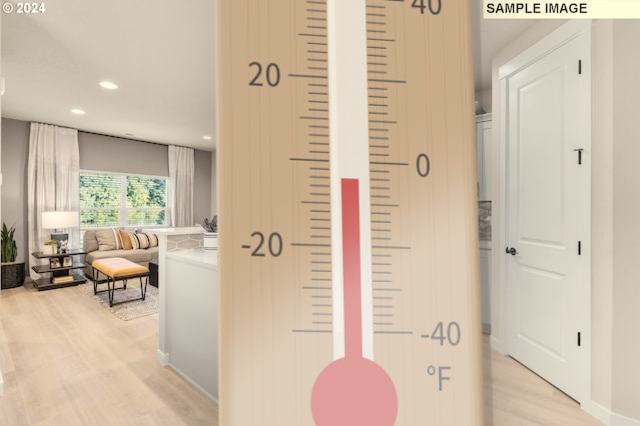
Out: value=-4 unit=°F
